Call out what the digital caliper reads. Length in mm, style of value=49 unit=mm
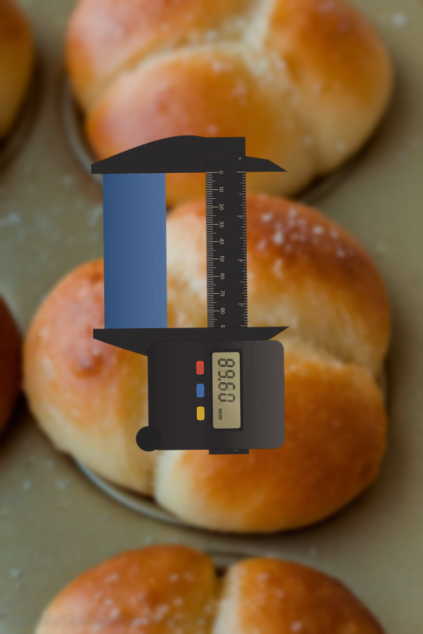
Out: value=89.60 unit=mm
